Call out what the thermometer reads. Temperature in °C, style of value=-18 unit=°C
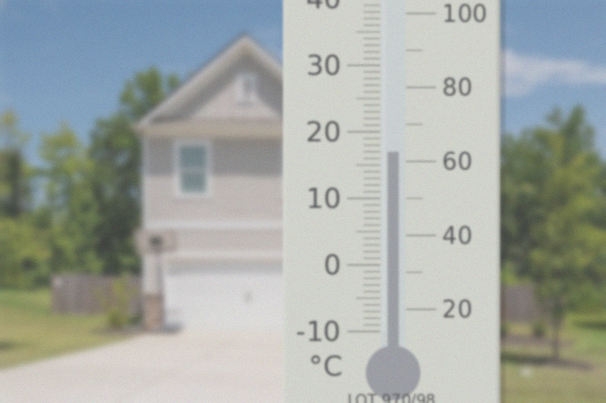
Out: value=17 unit=°C
